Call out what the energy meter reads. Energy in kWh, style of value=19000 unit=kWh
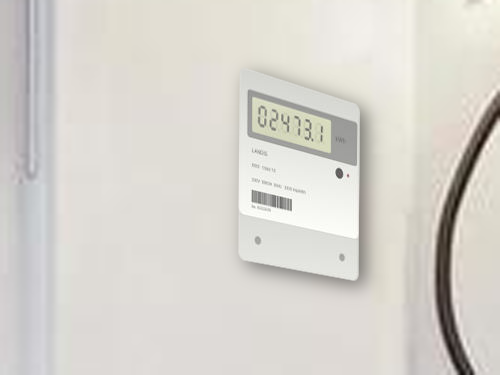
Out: value=2473.1 unit=kWh
